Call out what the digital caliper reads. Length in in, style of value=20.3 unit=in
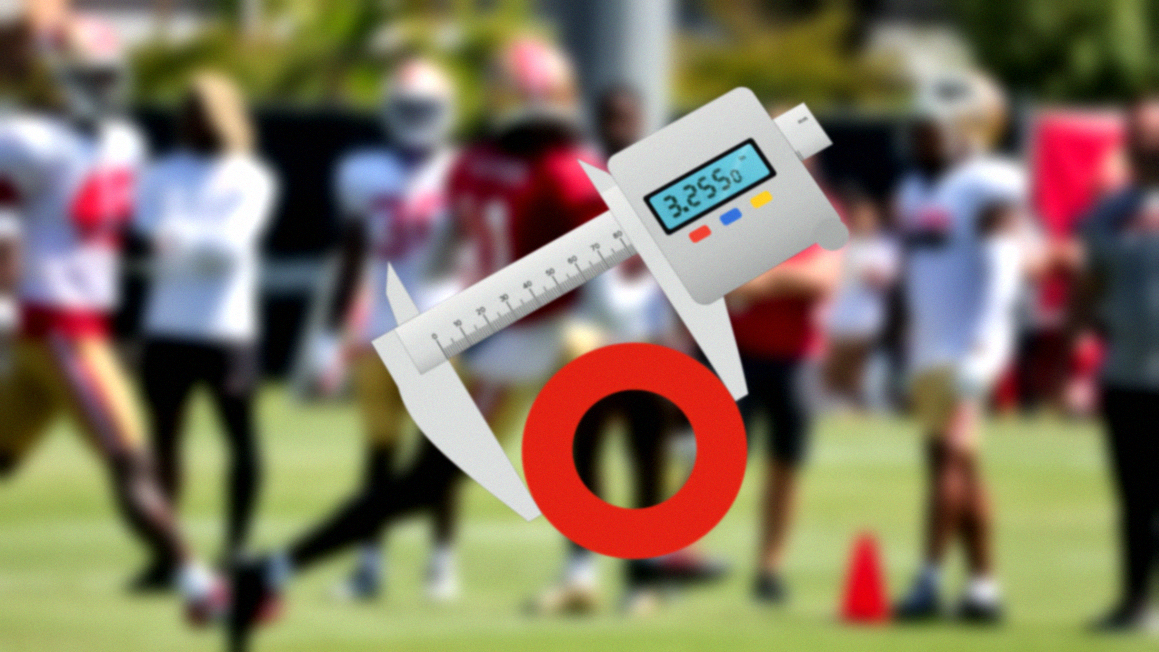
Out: value=3.2550 unit=in
